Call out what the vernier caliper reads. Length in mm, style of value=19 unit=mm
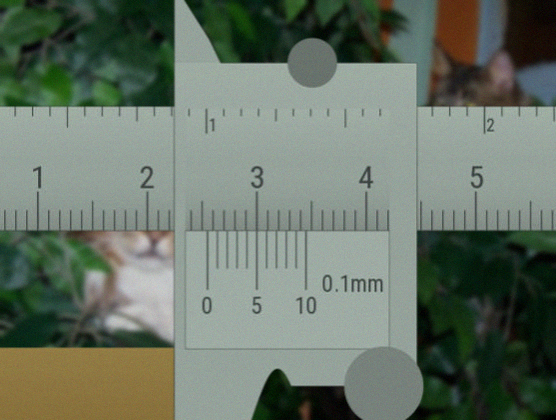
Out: value=25.5 unit=mm
